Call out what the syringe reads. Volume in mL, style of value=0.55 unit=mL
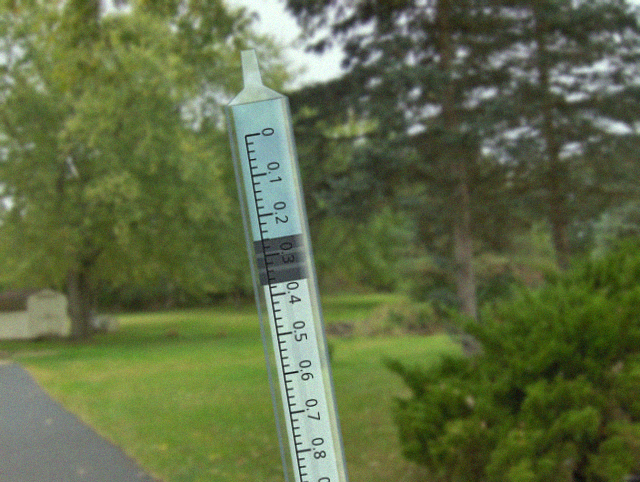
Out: value=0.26 unit=mL
